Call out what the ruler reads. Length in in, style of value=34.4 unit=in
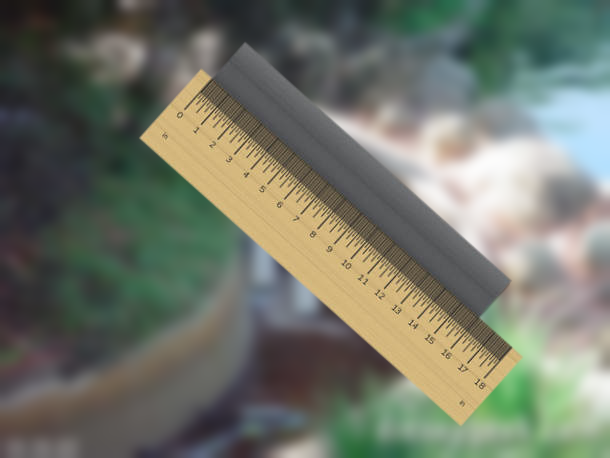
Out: value=16 unit=in
